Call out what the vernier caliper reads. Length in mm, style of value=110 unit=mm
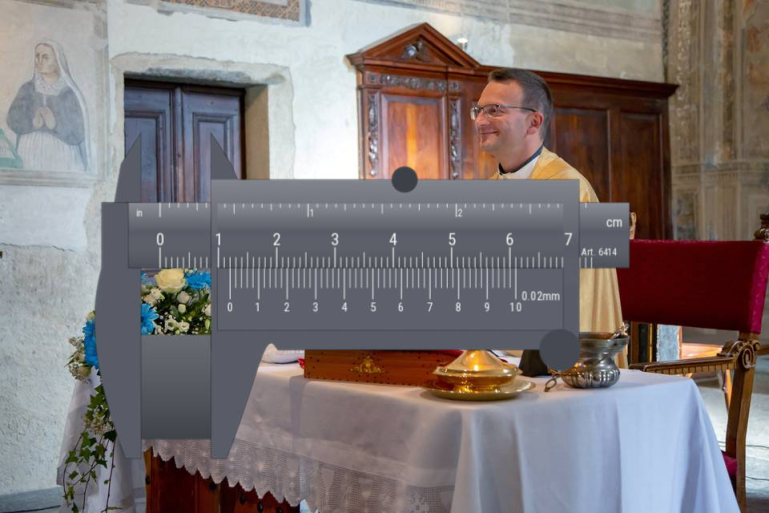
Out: value=12.0 unit=mm
